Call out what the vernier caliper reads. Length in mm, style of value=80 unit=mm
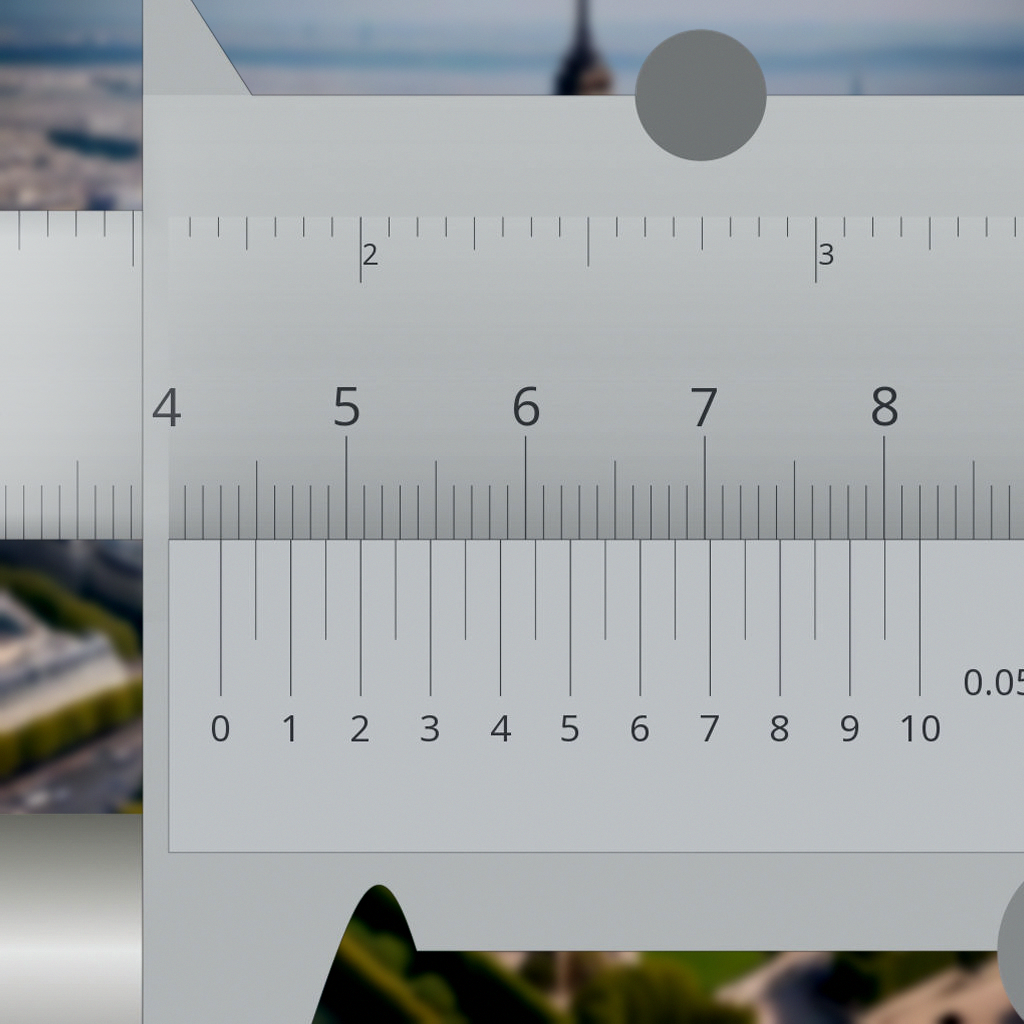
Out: value=43.0 unit=mm
